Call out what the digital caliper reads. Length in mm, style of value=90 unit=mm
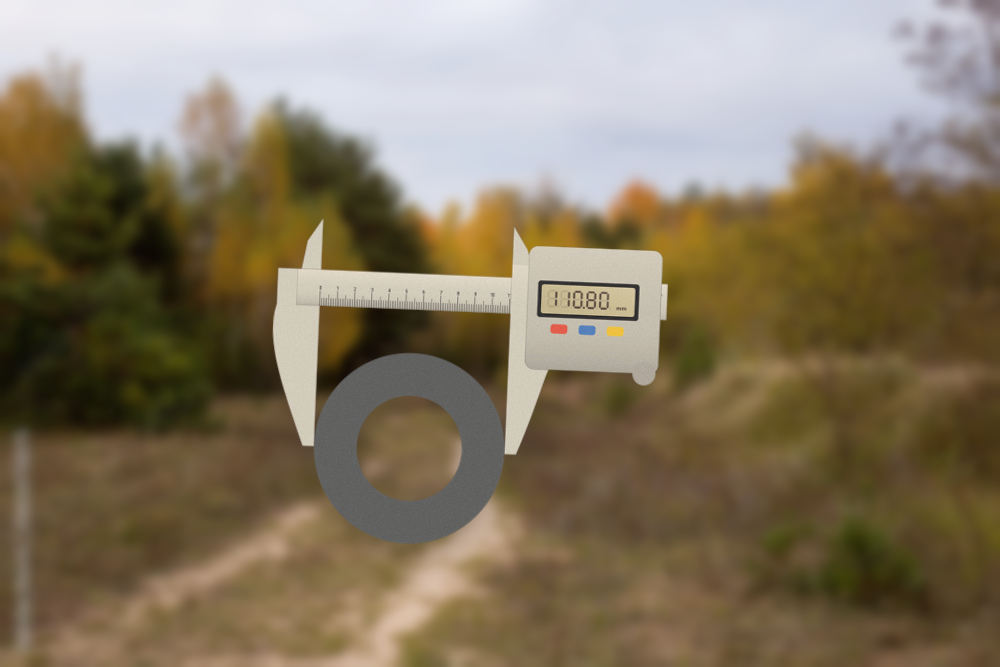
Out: value=110.80 unit=mm
